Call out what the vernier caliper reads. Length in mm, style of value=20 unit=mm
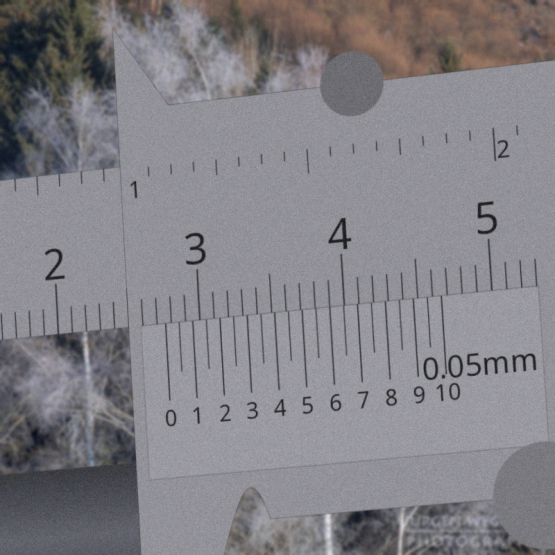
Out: value=27.6 unit=mm
